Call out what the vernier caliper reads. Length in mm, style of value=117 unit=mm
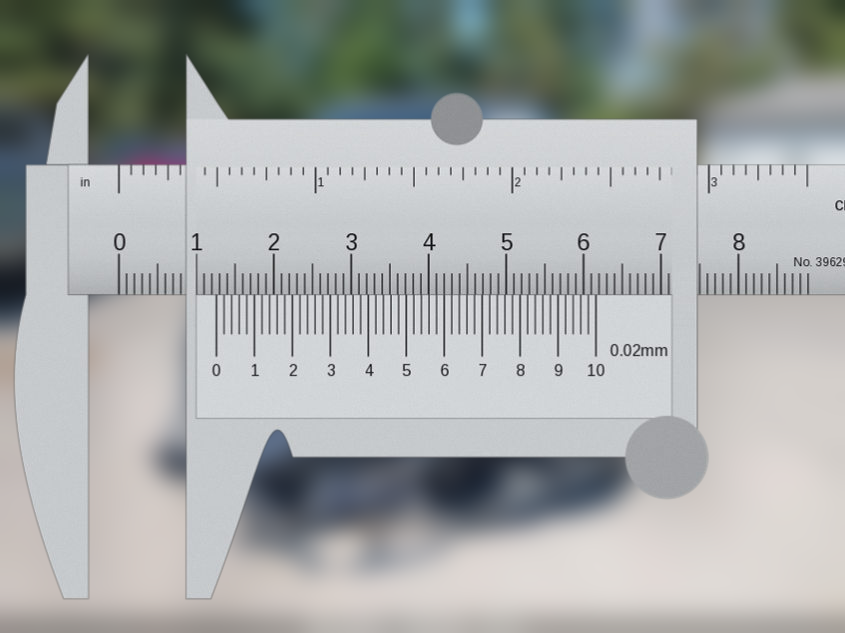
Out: value=12.6 unit=mm
